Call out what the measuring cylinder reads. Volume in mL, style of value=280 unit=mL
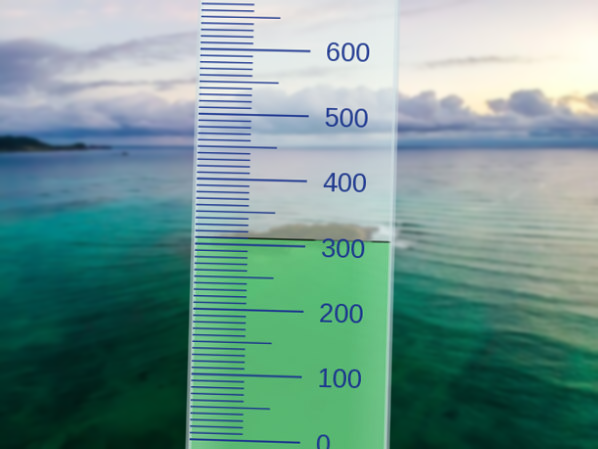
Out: value=310 unit=mL
